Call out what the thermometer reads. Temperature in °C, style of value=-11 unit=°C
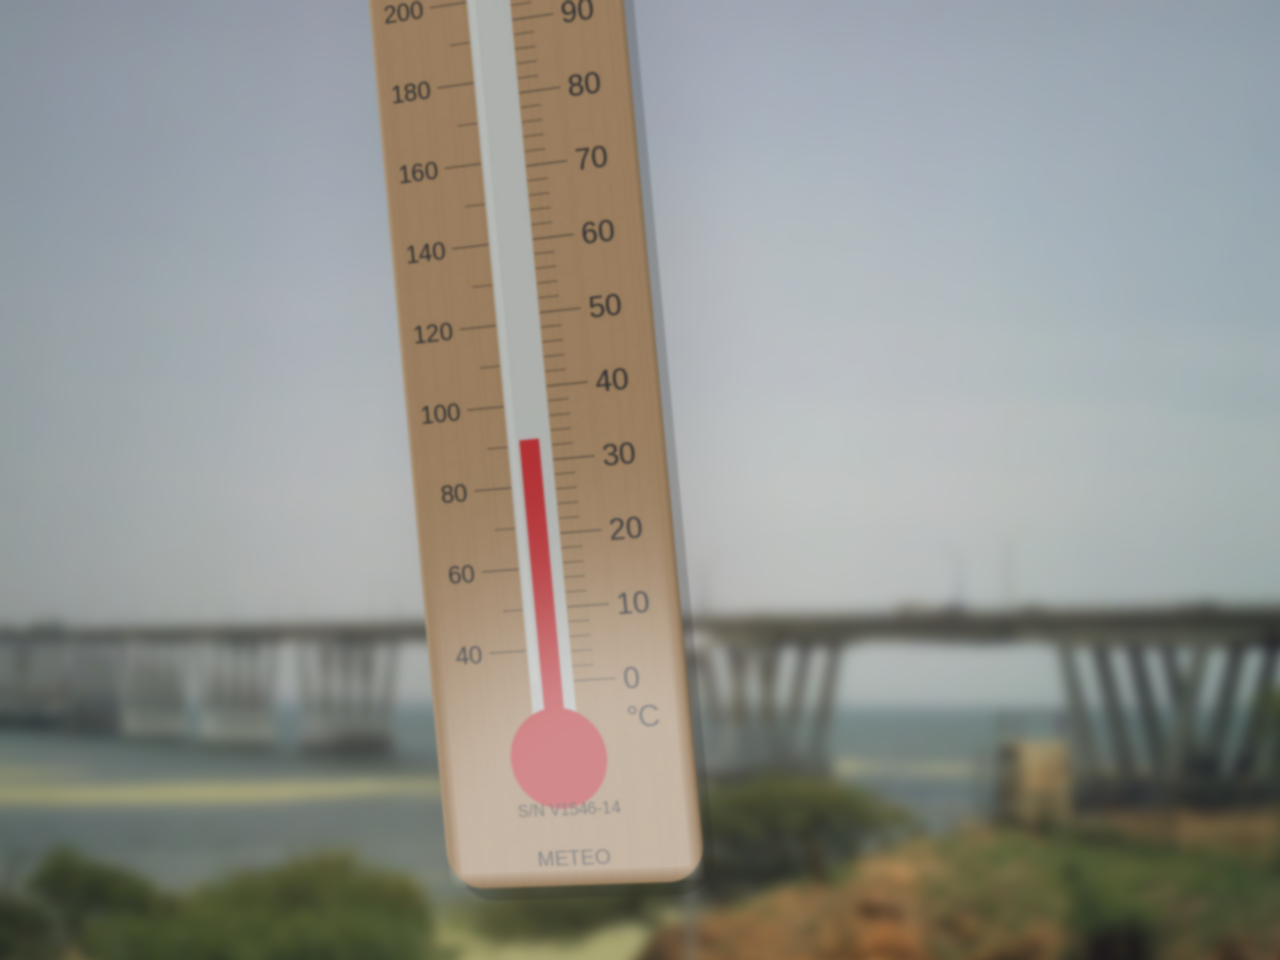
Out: value=33 unit=°C
